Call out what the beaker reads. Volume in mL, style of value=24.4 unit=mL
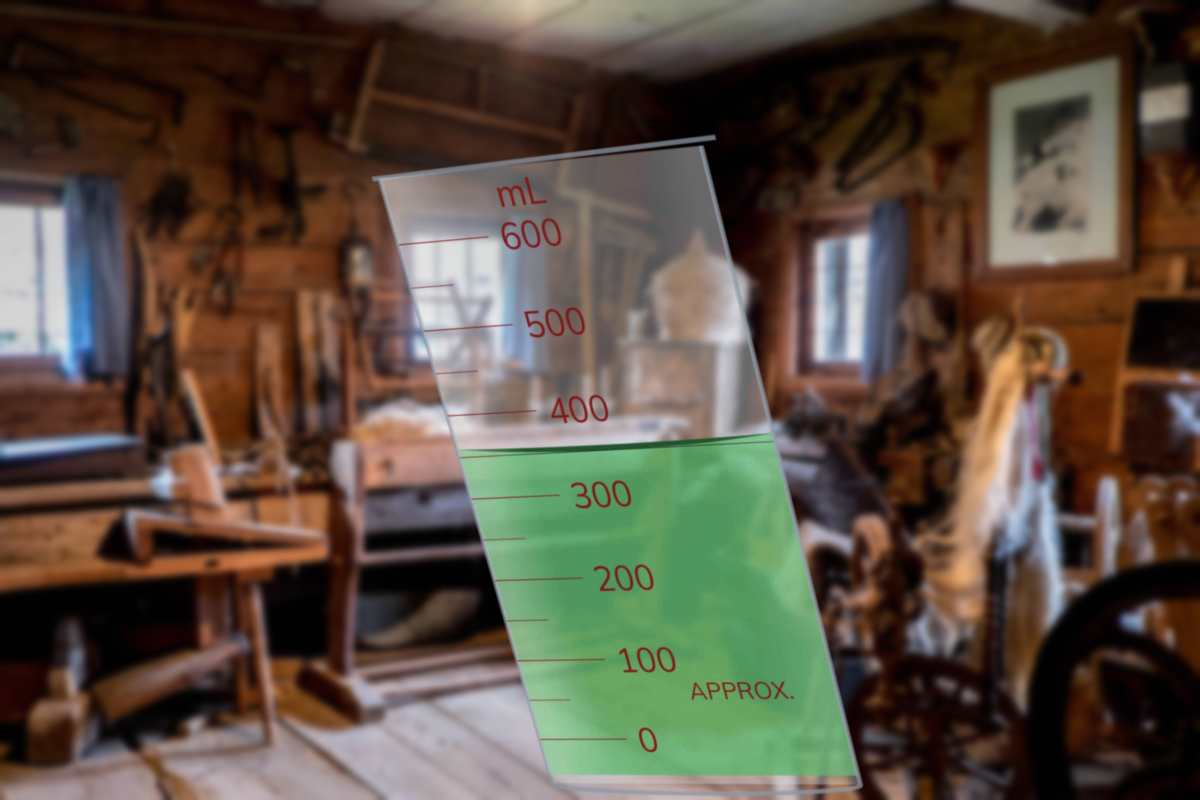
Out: value=350 unit=mL
